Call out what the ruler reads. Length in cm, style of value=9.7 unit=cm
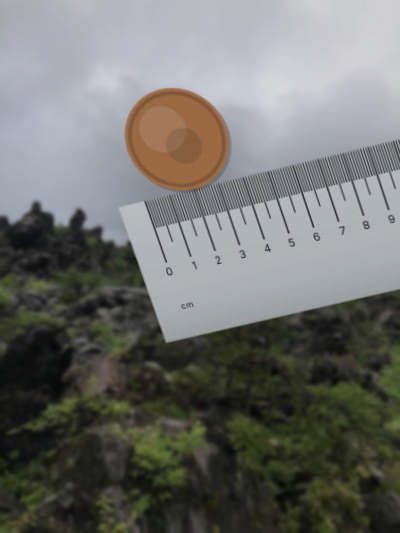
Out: value=4 unit=cm
